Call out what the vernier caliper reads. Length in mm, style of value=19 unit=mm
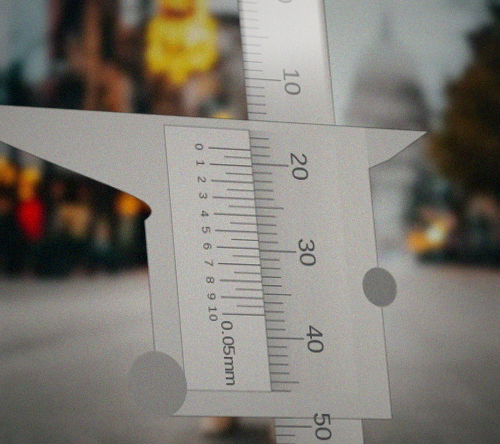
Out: value=18.4 unit=mm
